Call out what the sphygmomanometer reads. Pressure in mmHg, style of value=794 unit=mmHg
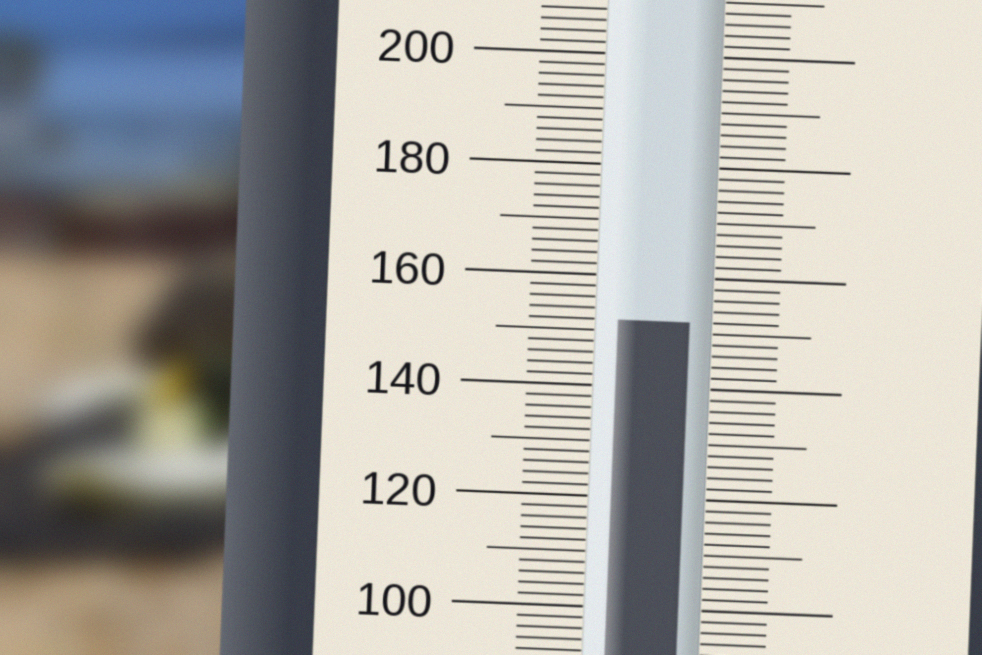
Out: value=152 unit=mmHg
